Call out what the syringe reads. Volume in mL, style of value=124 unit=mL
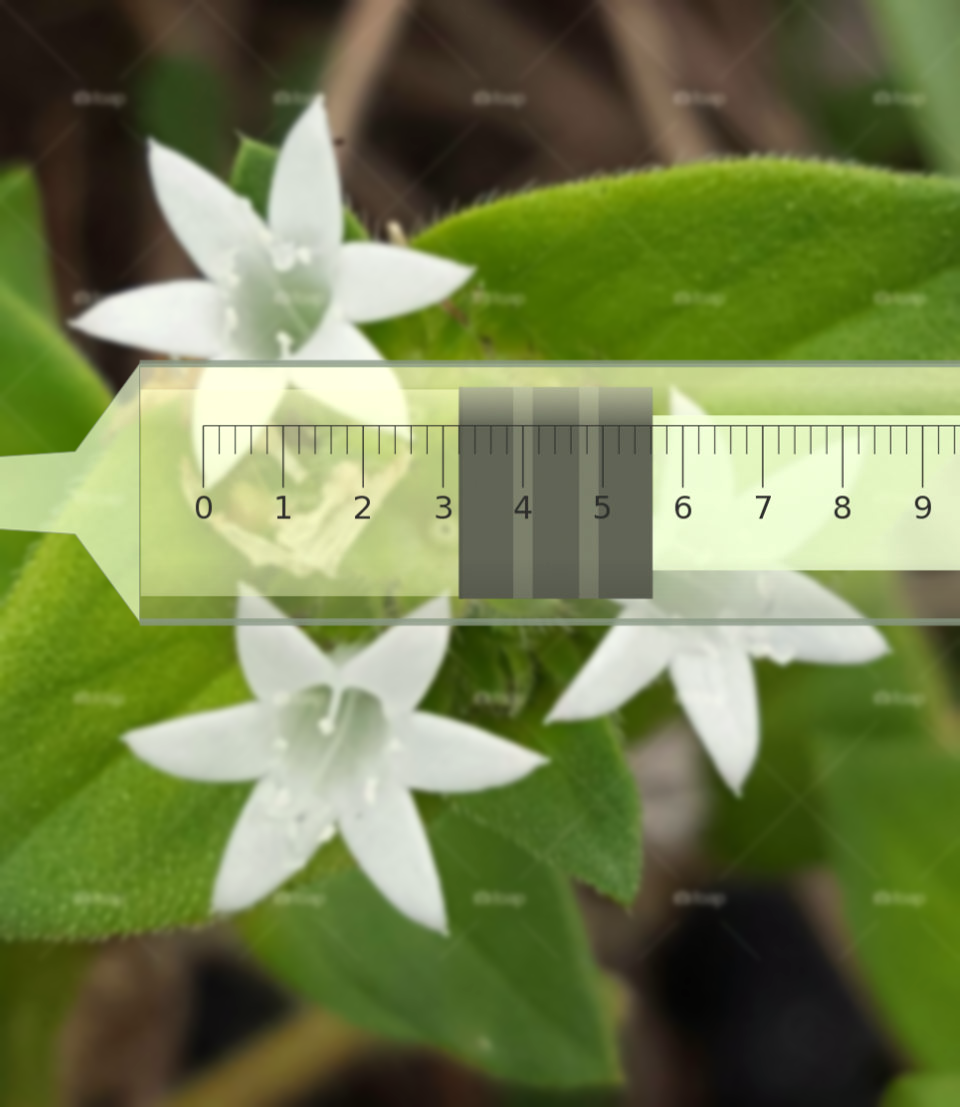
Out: value=3.2 unit=mL
